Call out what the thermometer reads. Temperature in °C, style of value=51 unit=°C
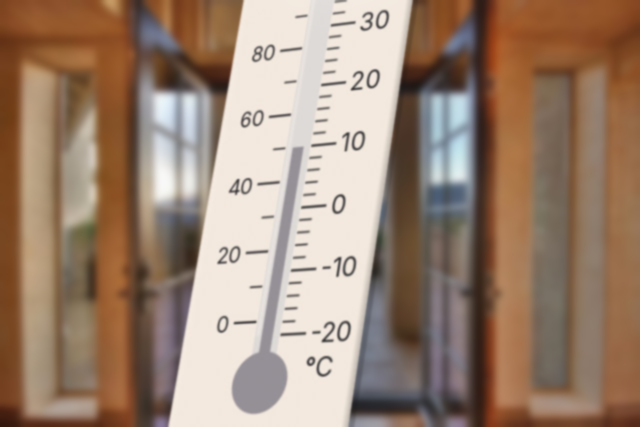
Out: value=10 unit=°C
